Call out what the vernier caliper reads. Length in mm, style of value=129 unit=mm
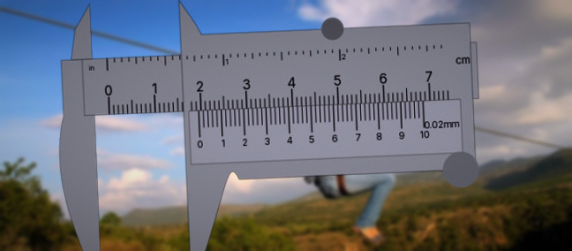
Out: value=19.5 unit=mm
